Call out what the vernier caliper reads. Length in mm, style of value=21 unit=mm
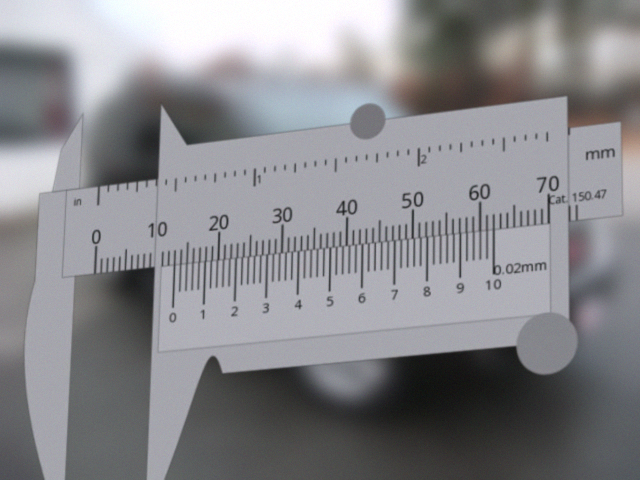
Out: value=13.0 unit=mm
